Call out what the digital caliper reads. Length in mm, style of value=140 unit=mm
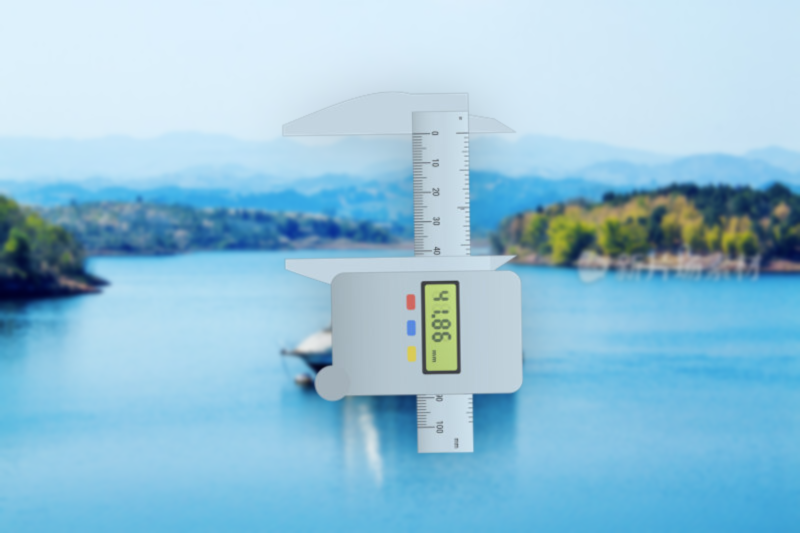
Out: value=41.86 unit=mm
